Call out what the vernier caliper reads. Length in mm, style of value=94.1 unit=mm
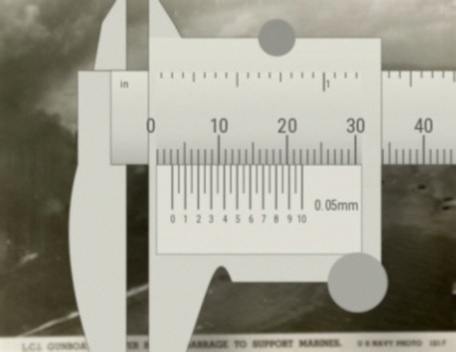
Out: value=3.2 unit=mm
